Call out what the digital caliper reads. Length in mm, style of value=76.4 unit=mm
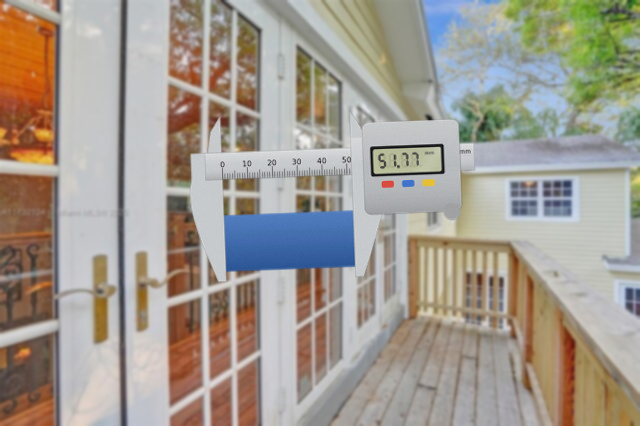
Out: value=51.77 unit=mm
